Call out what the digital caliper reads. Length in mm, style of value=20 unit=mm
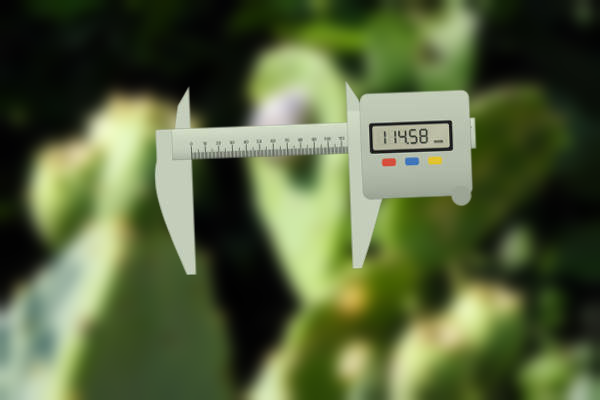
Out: value=114.58 unit=mm
